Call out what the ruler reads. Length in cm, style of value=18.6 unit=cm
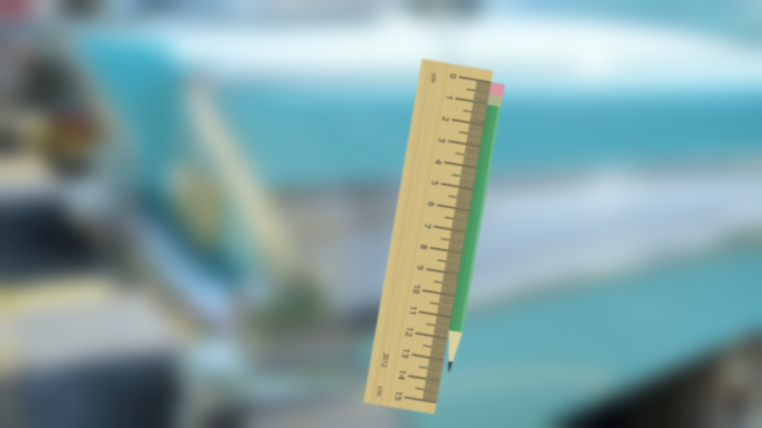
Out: value=13.5 unit=cm
